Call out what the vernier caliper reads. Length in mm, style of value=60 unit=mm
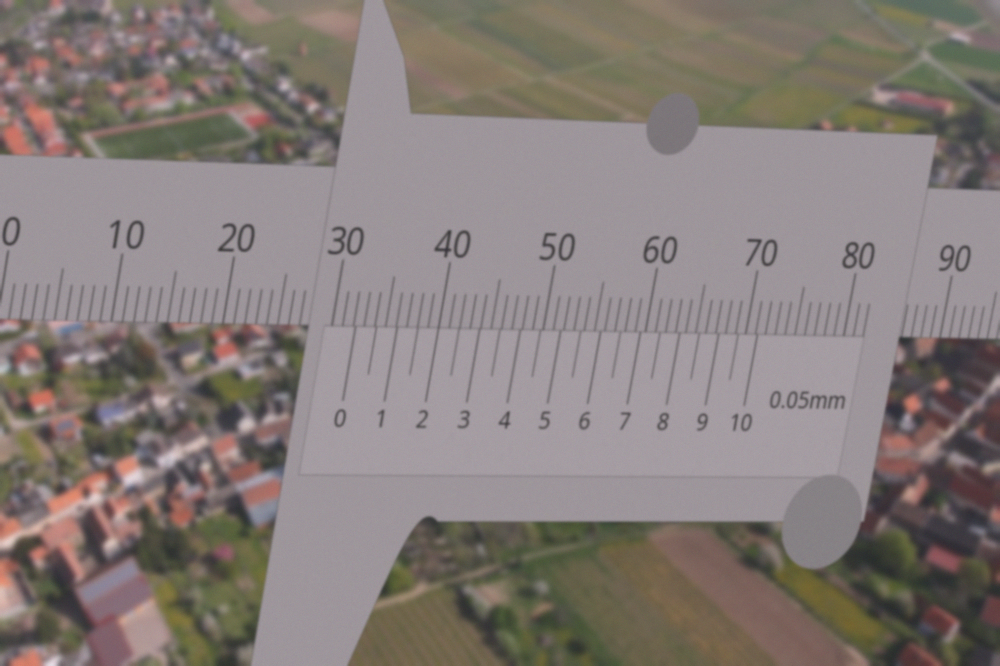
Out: value=32.2 unit=mm
